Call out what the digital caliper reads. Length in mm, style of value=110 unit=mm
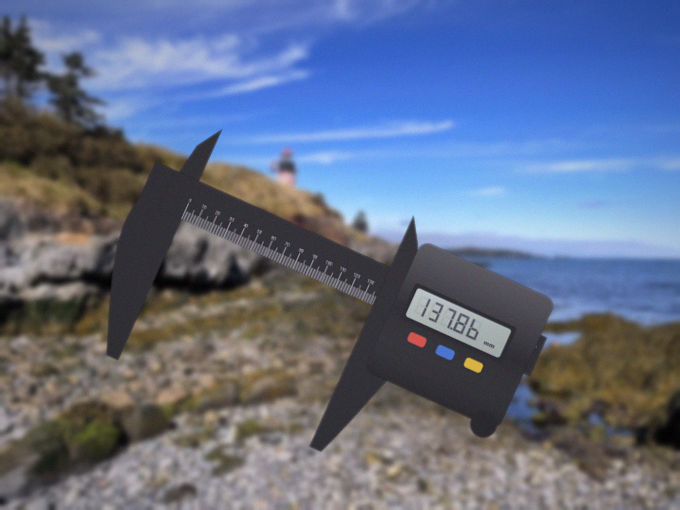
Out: value=137.86 unit=mm
